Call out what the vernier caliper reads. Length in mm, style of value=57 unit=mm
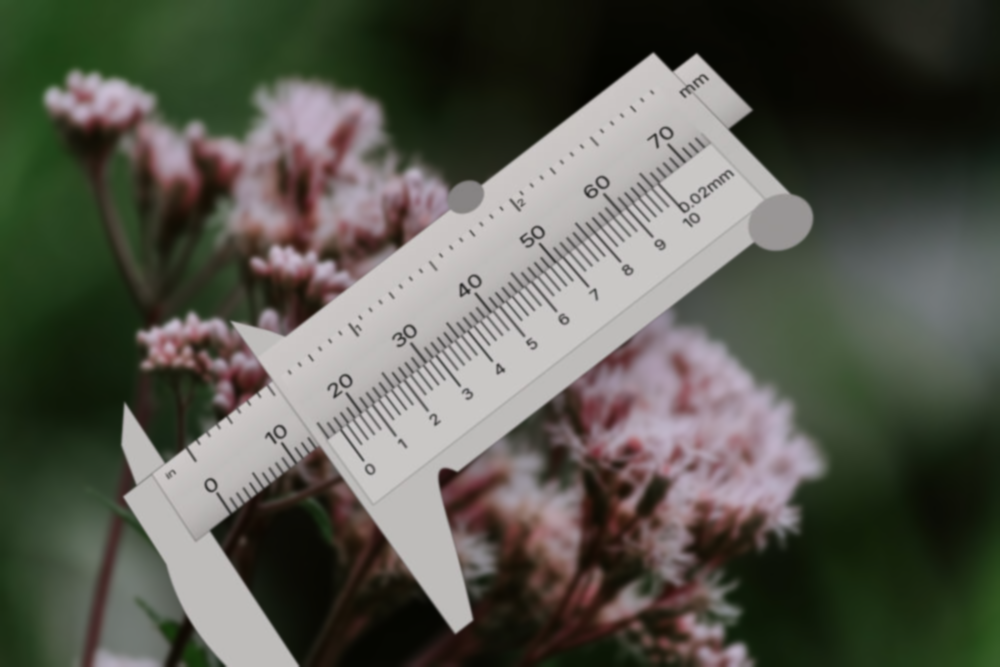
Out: value=16.8 unit=mm
